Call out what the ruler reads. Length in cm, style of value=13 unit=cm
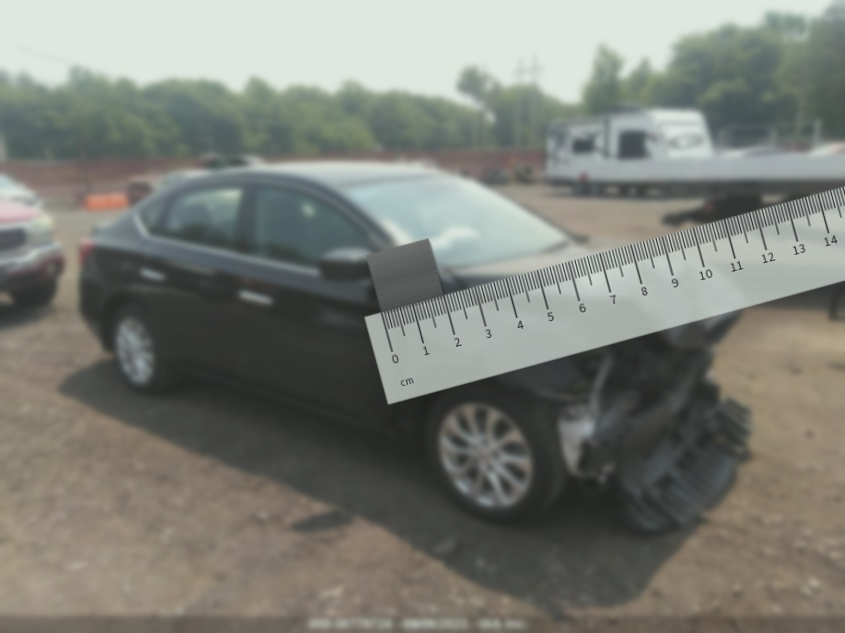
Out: value=2 unit=cm
